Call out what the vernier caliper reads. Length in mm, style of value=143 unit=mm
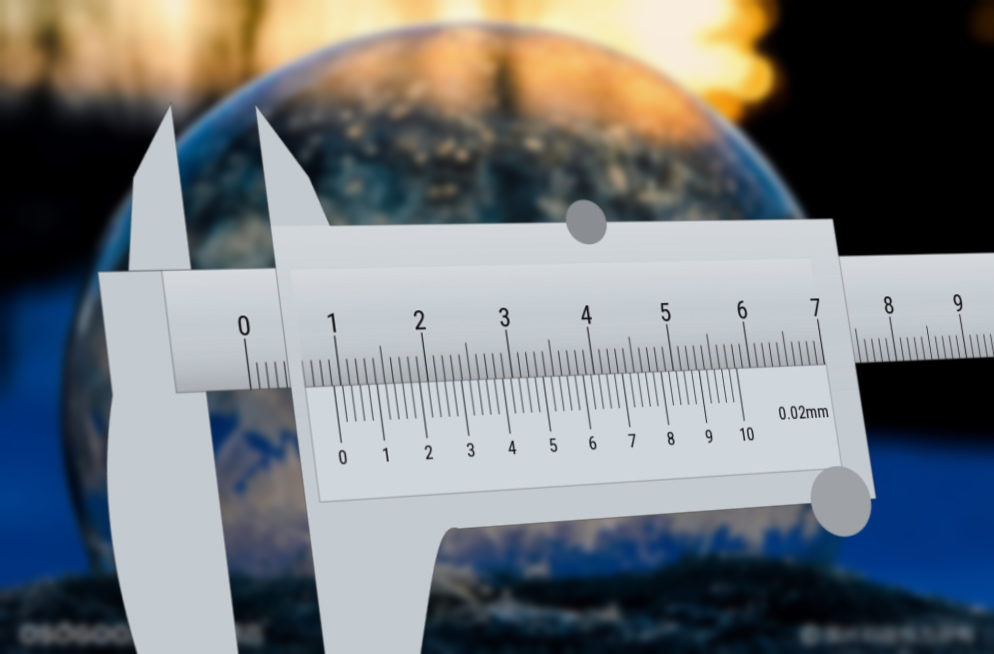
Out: value=9.2 unit=mm
